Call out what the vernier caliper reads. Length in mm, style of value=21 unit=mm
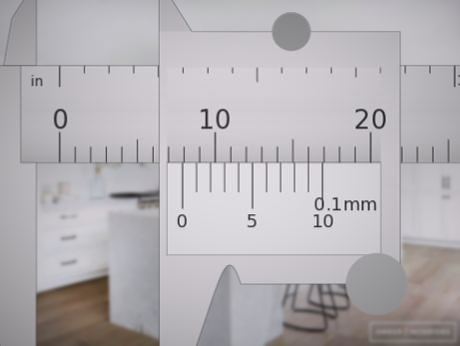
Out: value=7.9 unit=mm
